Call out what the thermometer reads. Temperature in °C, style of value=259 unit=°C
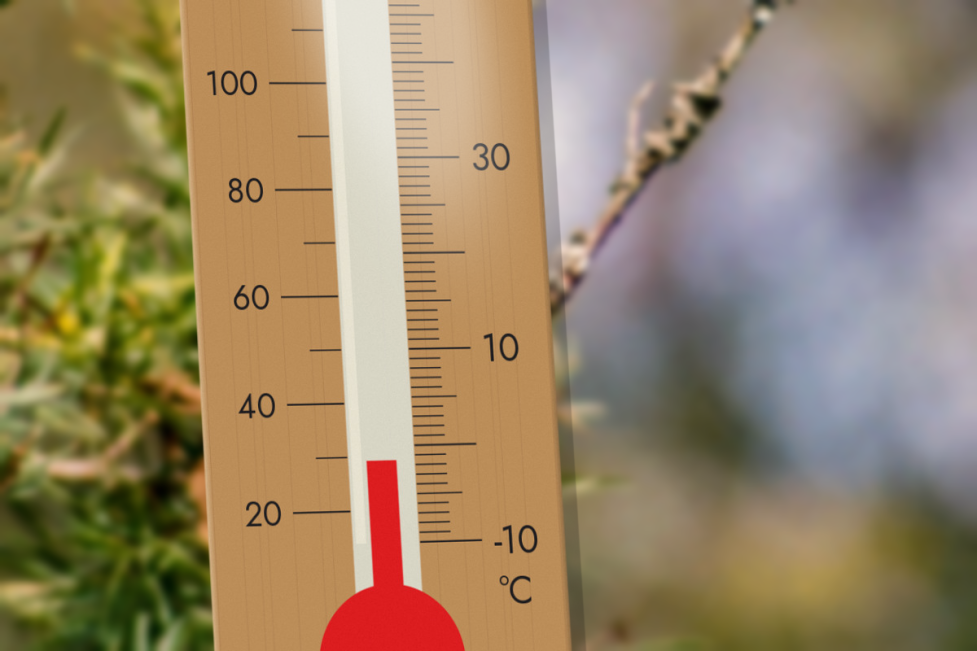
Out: value=-1.5 unit=°C
